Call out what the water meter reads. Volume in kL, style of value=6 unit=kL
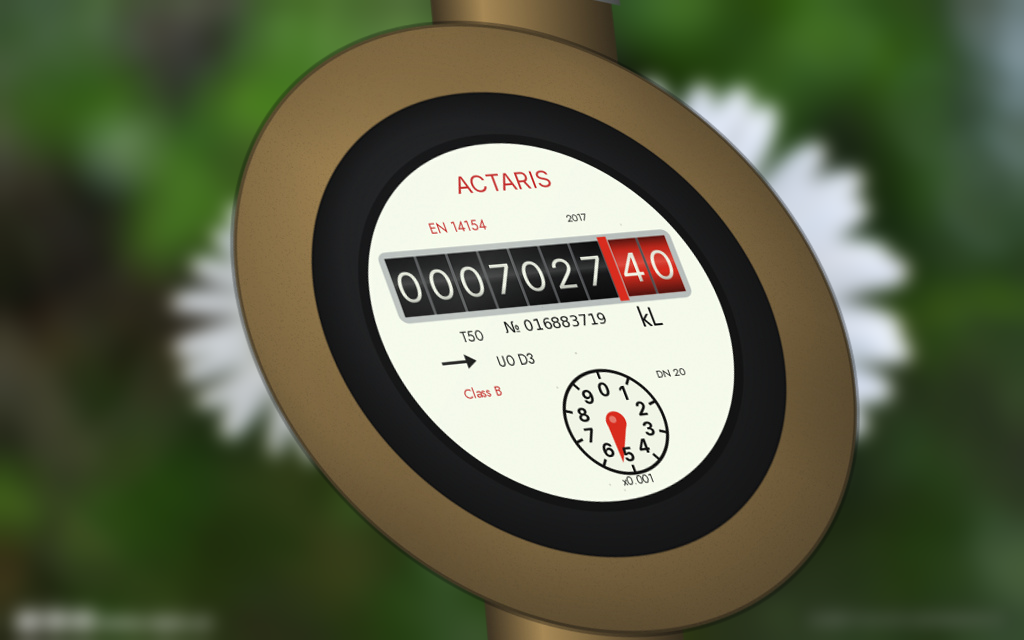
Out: value=7027.405 unit=kL
